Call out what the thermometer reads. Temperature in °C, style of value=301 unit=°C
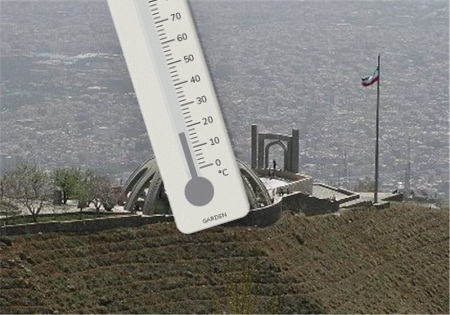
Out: value=18 unit=°C
